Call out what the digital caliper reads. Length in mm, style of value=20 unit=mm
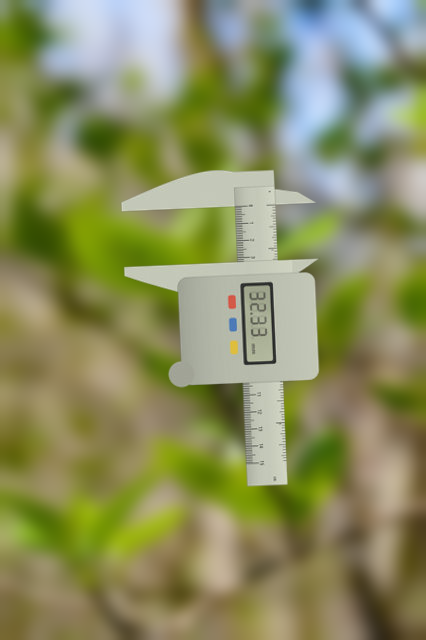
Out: value=32.33 unit=mm
